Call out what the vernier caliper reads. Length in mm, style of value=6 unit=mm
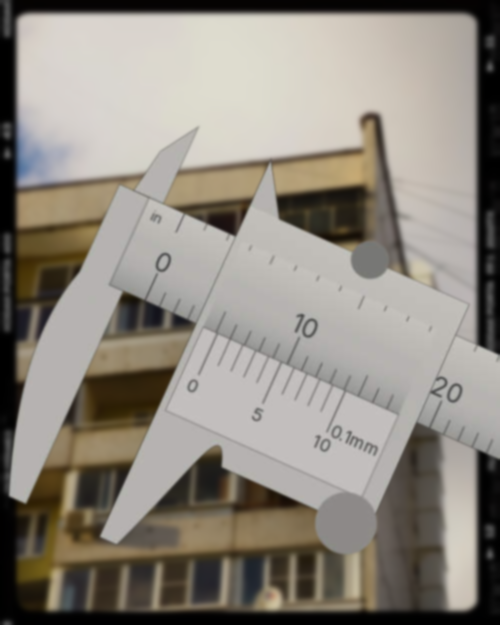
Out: value=5.1 unit=mm
